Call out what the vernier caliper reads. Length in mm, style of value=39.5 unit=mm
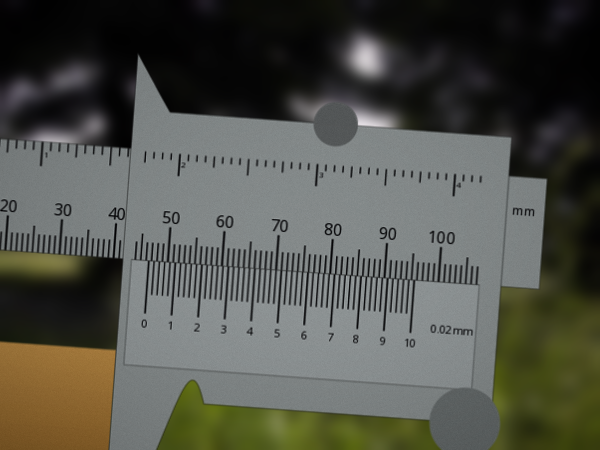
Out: value=46.5 unit=mm
